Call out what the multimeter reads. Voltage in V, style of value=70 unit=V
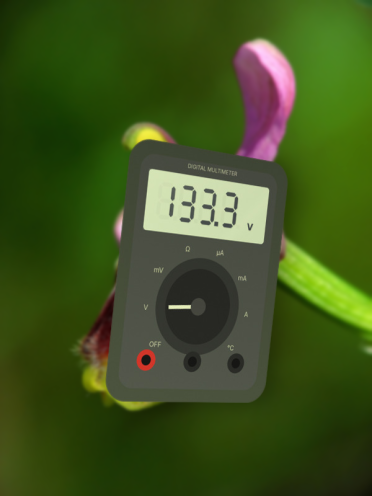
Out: value=133.3 unit=V
